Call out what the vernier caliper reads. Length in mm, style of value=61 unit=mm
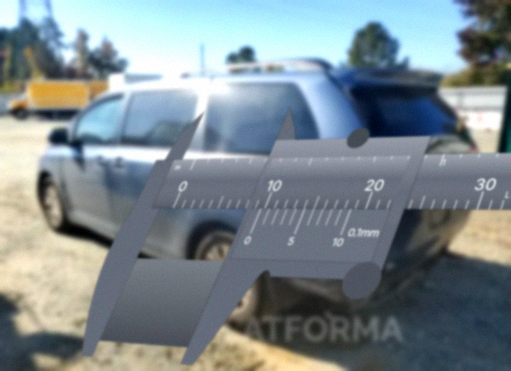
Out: value=9.6 unit=mm
